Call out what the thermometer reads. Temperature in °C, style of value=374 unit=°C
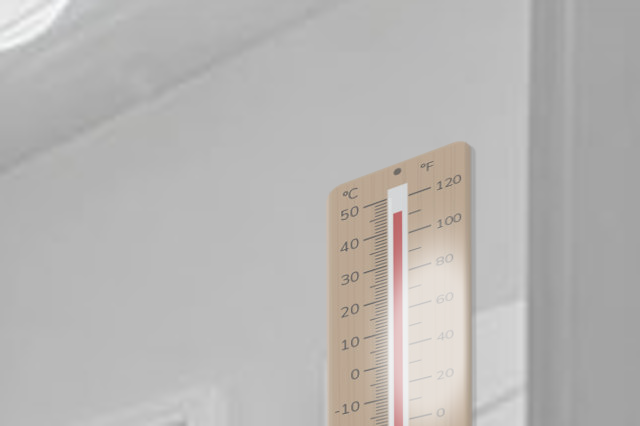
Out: value=45 unit=°C
